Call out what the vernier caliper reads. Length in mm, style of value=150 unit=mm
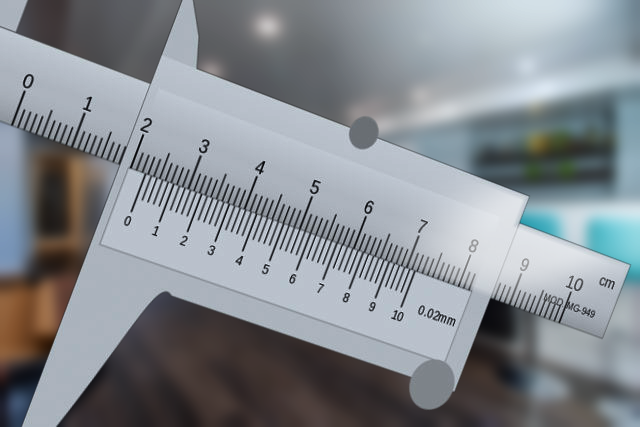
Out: value=22.6 unit=mm
